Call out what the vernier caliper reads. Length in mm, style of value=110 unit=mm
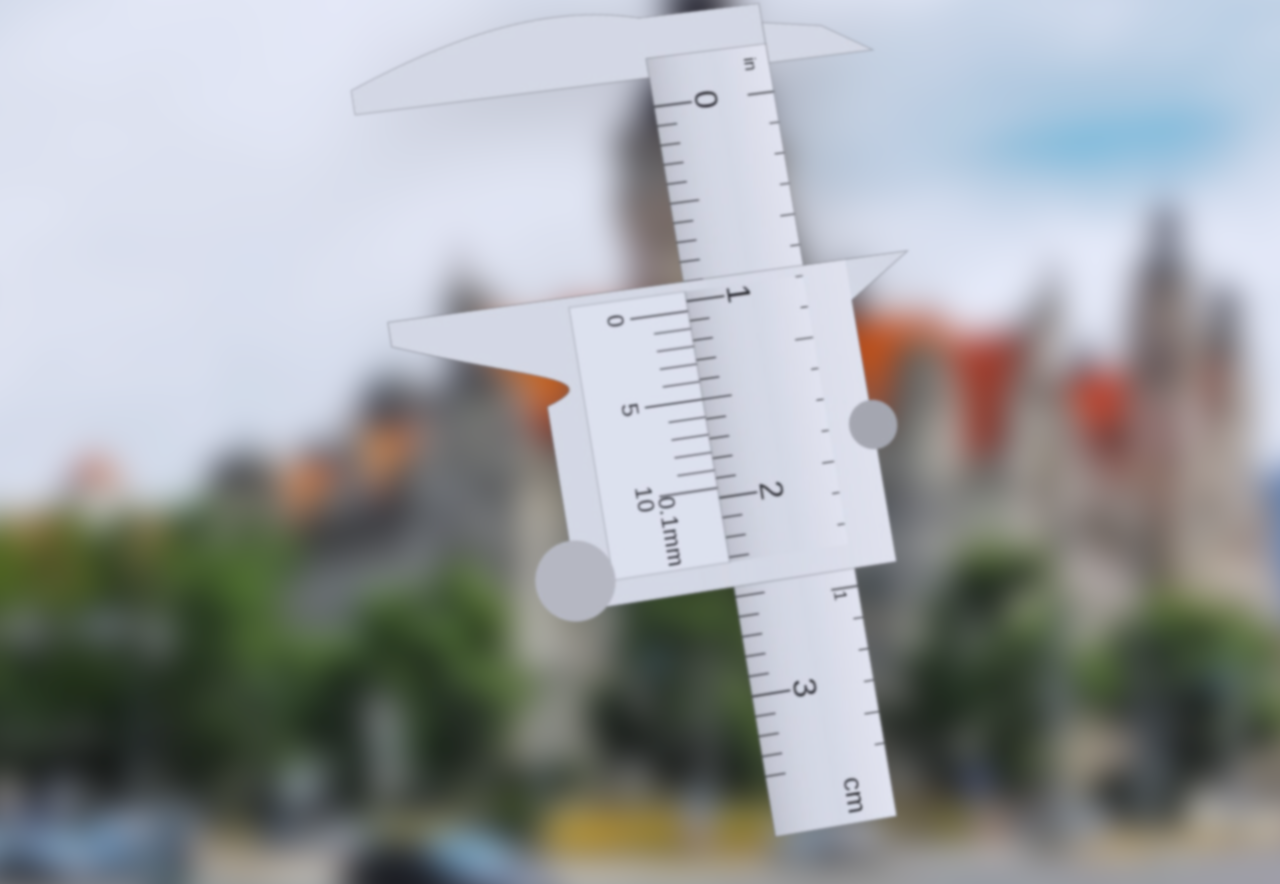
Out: value=10.5 unit=mm
